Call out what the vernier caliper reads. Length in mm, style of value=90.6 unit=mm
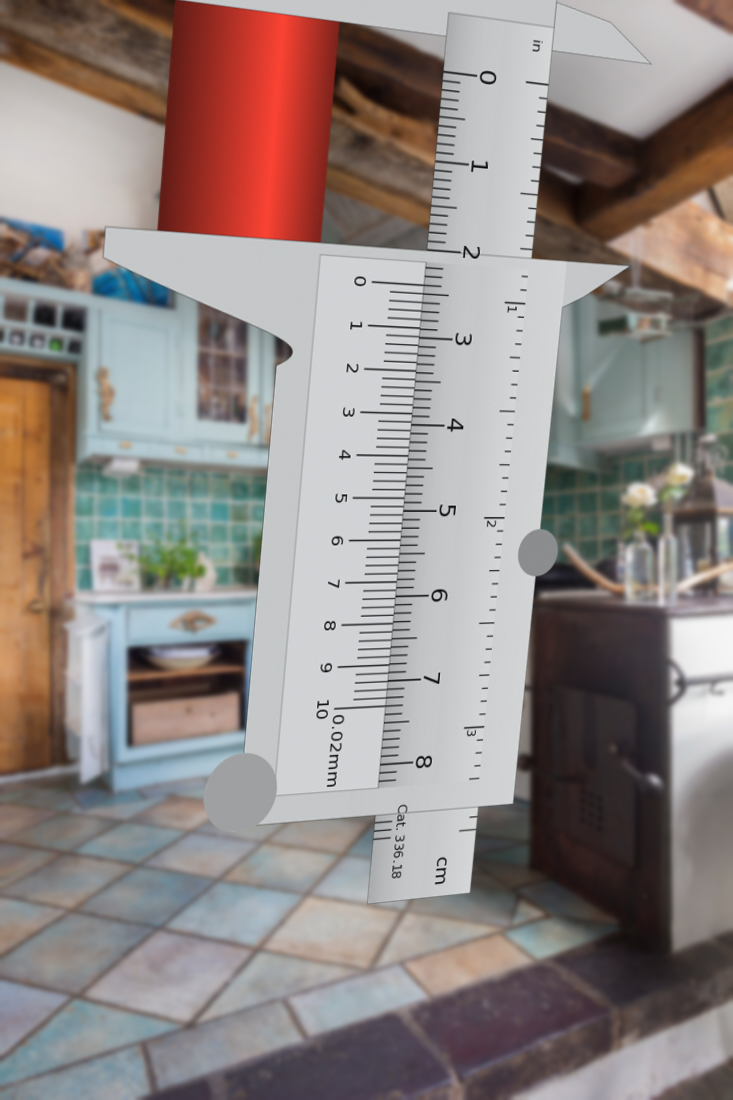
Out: value=24.0 unit=mm
